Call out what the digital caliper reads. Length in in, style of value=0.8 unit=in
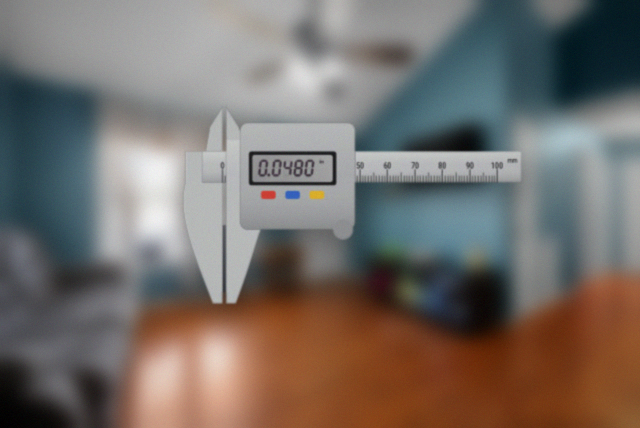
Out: value=0.0480 unit=in
